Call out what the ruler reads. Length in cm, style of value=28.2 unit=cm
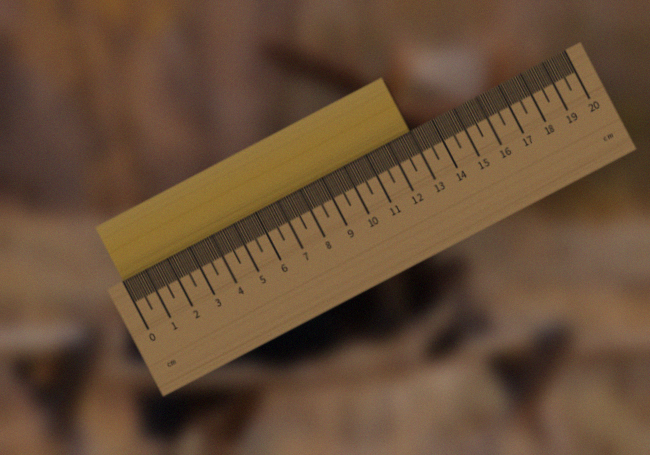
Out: value=13 unit=cm
